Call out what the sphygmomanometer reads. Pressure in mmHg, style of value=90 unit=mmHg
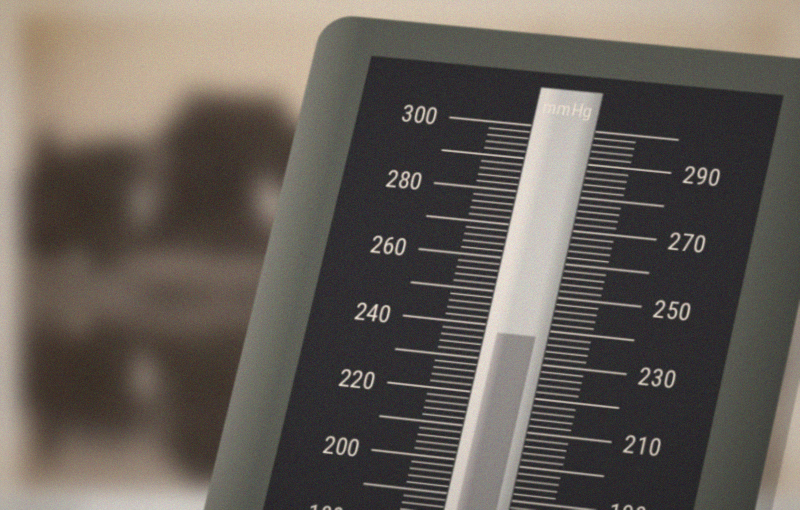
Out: value=238 unit=mmHg
